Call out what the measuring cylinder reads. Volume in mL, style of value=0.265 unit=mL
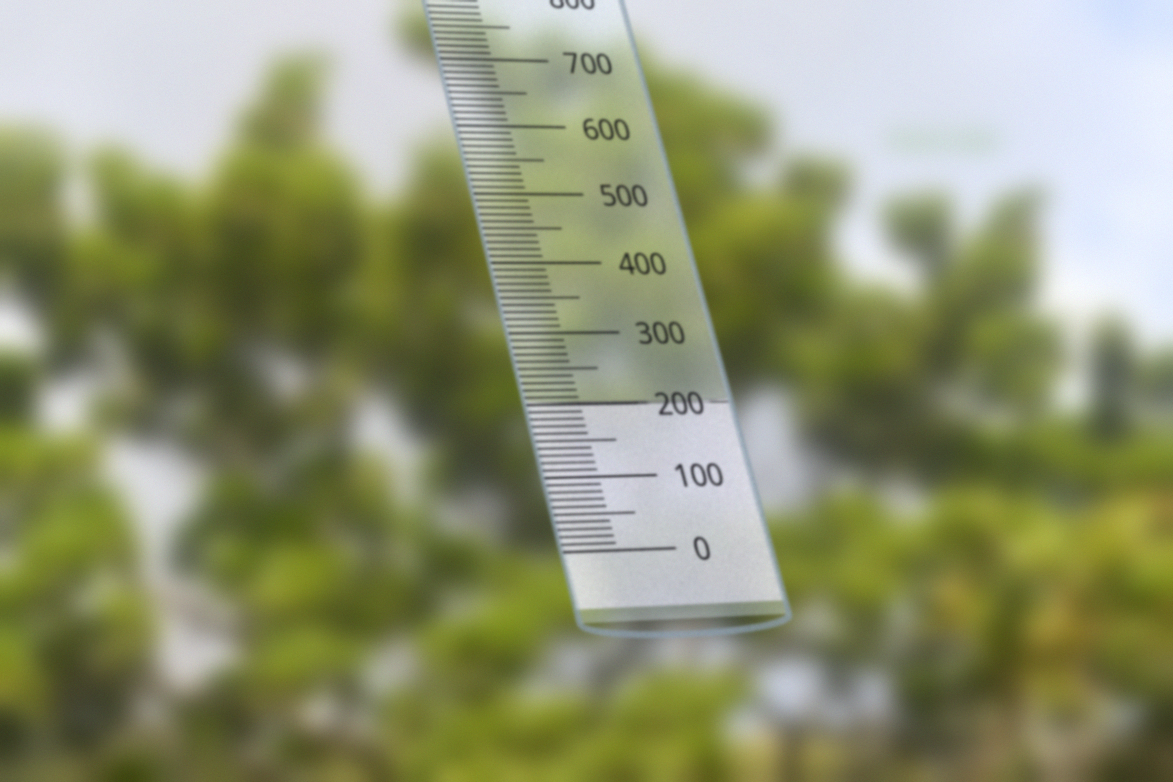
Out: value=200 unit=mL
